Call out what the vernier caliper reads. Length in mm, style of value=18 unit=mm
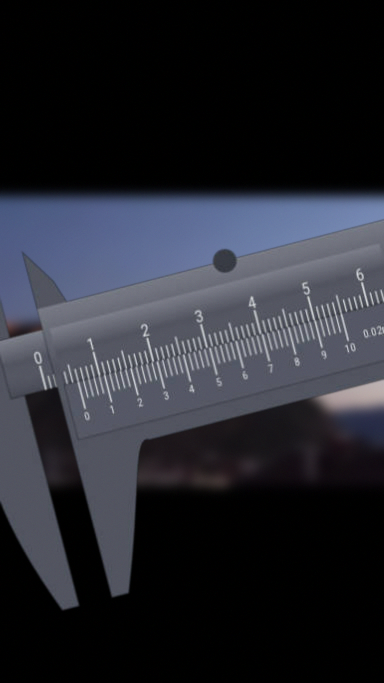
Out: value=6.0 unit=mm
